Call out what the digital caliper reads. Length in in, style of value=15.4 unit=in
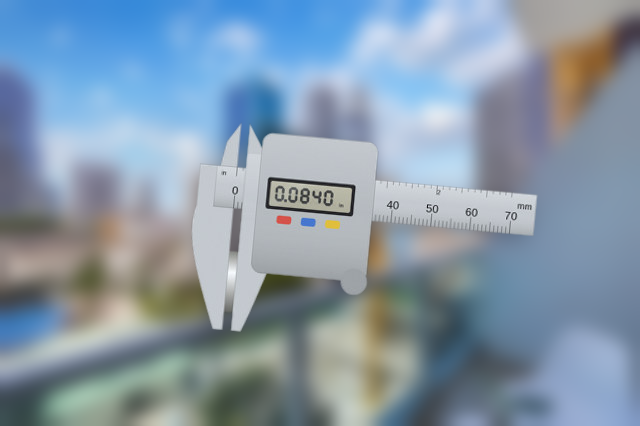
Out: value=0.0840 unit=in
